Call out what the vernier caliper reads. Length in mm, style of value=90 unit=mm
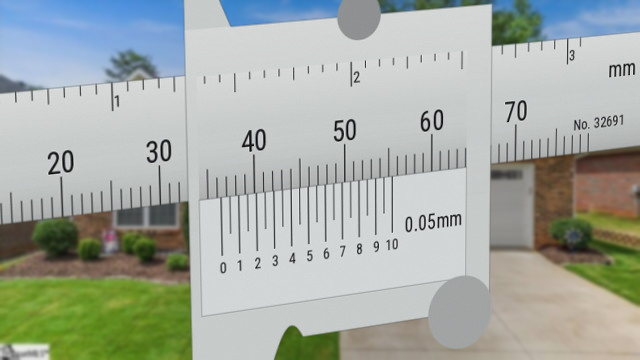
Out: value=36.4 unit=mm
